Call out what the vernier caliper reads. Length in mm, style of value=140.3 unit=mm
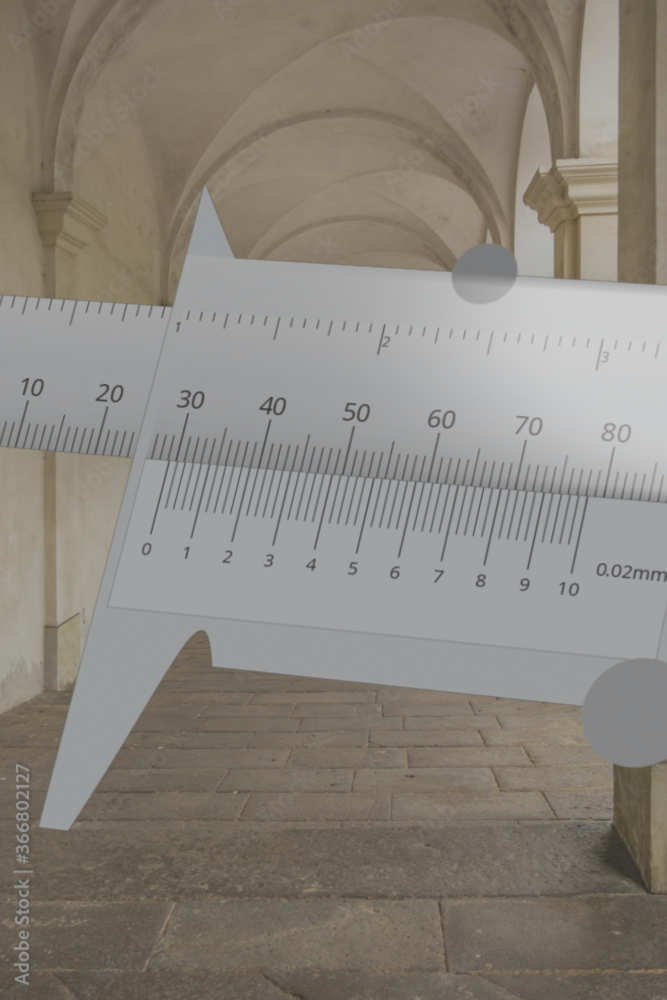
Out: value=29.2 unit=mm
